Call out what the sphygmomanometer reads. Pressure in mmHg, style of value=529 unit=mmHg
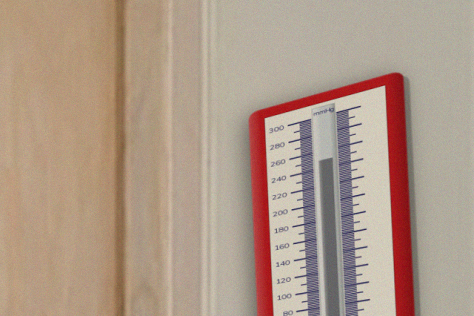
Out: value=250 unit=mmHg
